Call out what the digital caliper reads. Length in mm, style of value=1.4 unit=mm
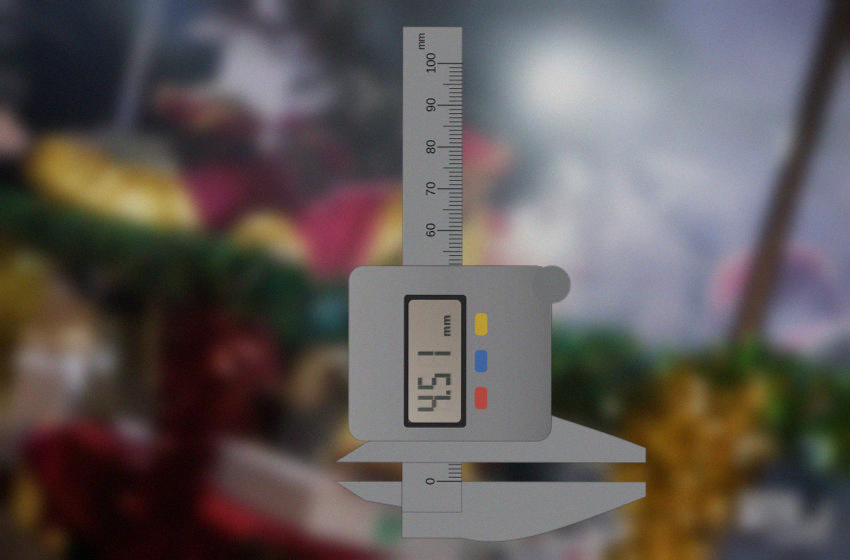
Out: value=4.51 unit=mm
